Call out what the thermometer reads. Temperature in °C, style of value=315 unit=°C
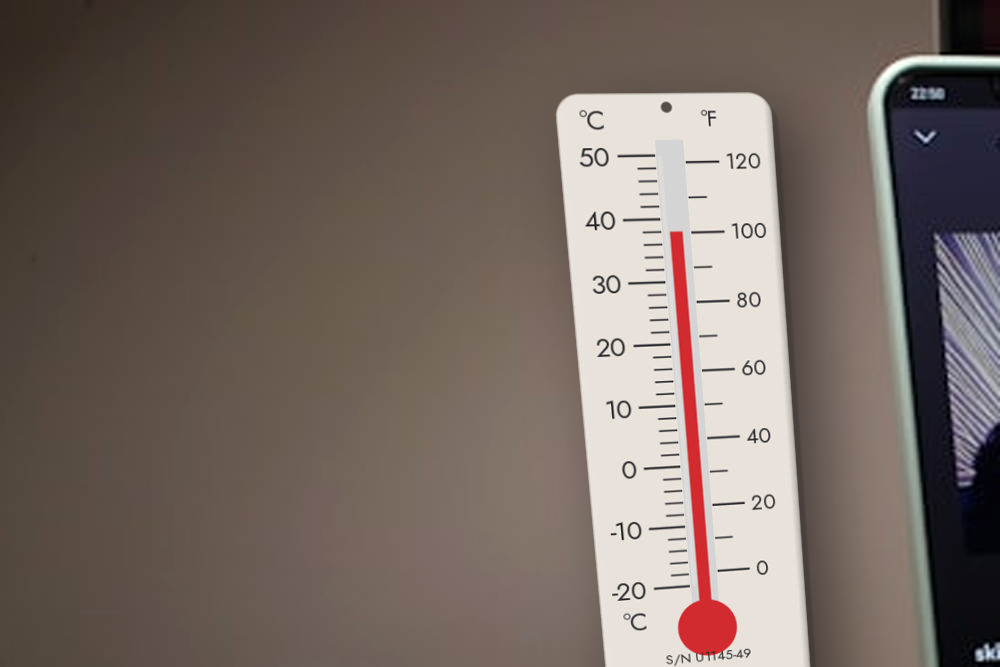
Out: value=38 unit=°C
